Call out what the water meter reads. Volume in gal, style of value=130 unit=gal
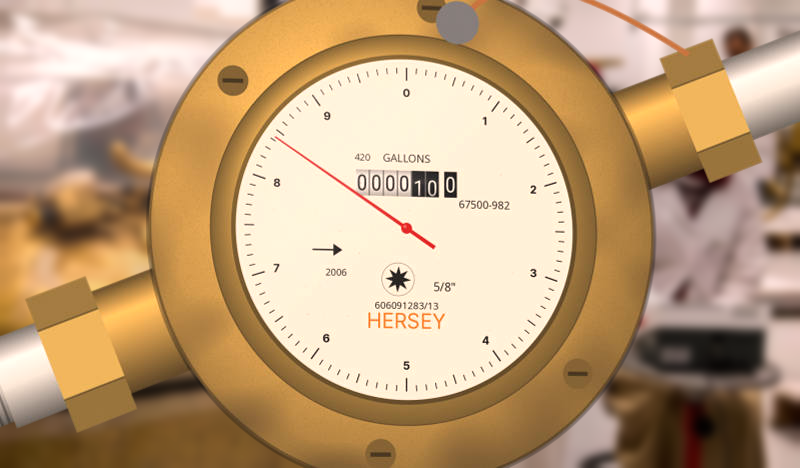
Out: value=98.4 unit=gal
